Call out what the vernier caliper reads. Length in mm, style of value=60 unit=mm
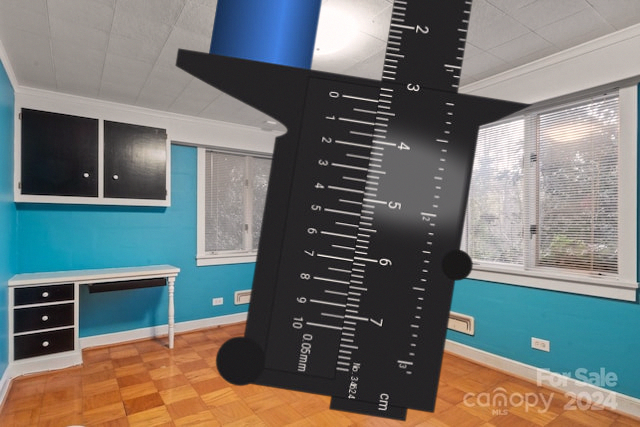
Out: value=33.2 unit=mm
